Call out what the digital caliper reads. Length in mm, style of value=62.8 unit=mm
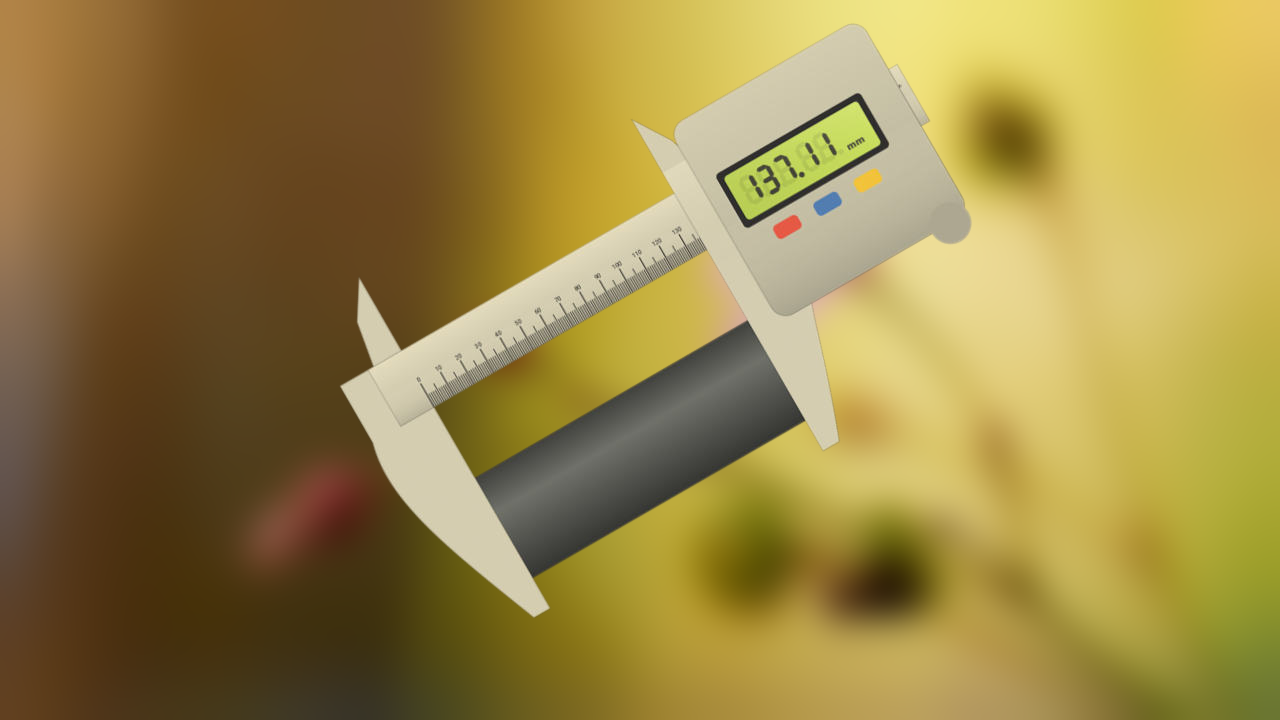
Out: value=137.11 unit=mm
